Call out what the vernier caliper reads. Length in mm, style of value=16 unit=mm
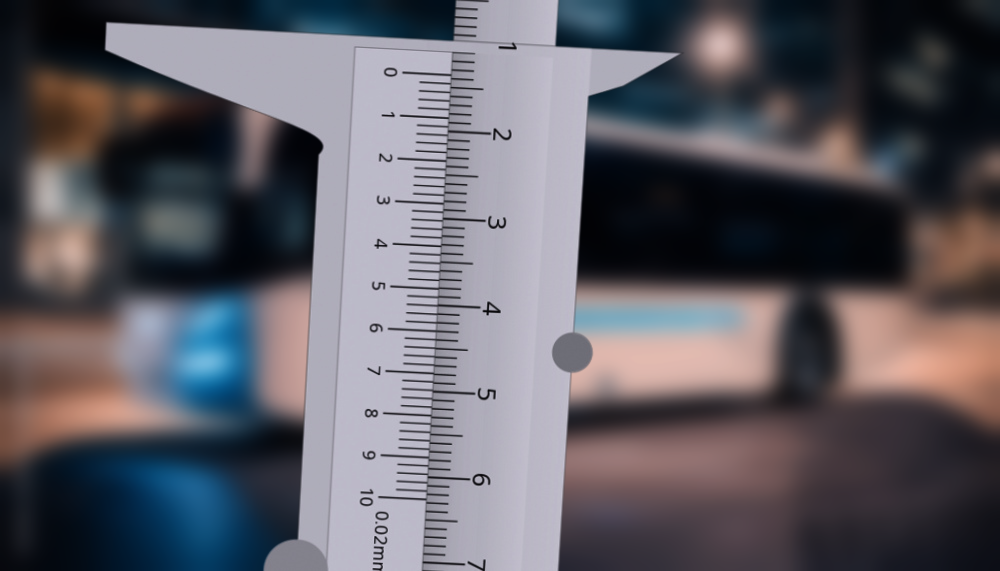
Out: value=13.6 unit=mm
